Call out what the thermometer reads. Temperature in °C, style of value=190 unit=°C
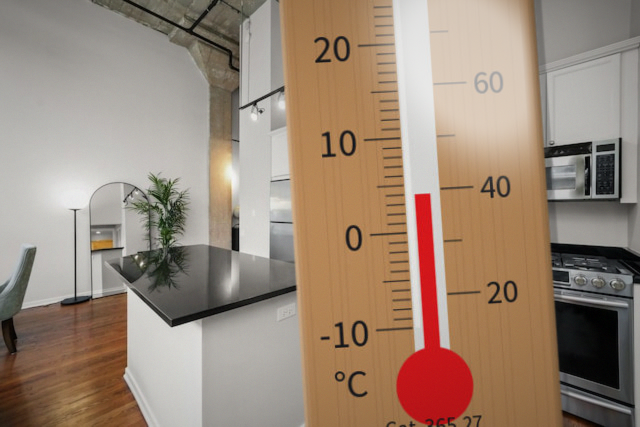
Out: value=4 unit=°C
